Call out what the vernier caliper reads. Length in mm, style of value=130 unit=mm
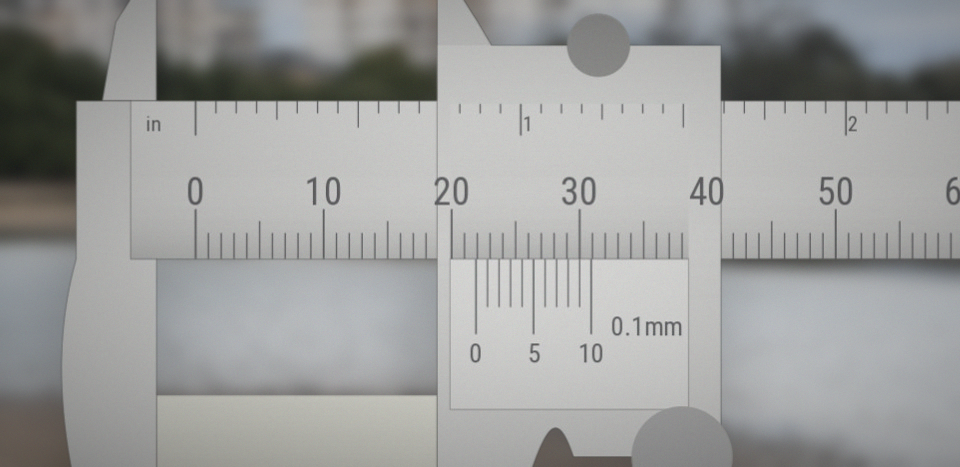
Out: value=21.9 unit=mm
